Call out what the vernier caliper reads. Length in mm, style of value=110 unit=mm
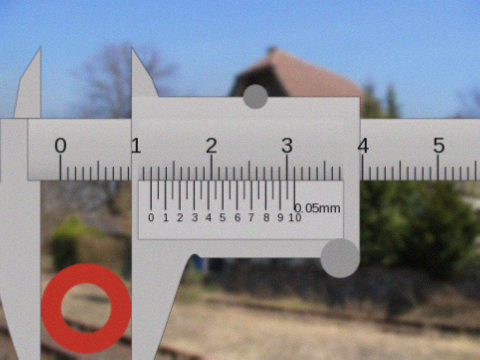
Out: value=12.0 unit=mm
